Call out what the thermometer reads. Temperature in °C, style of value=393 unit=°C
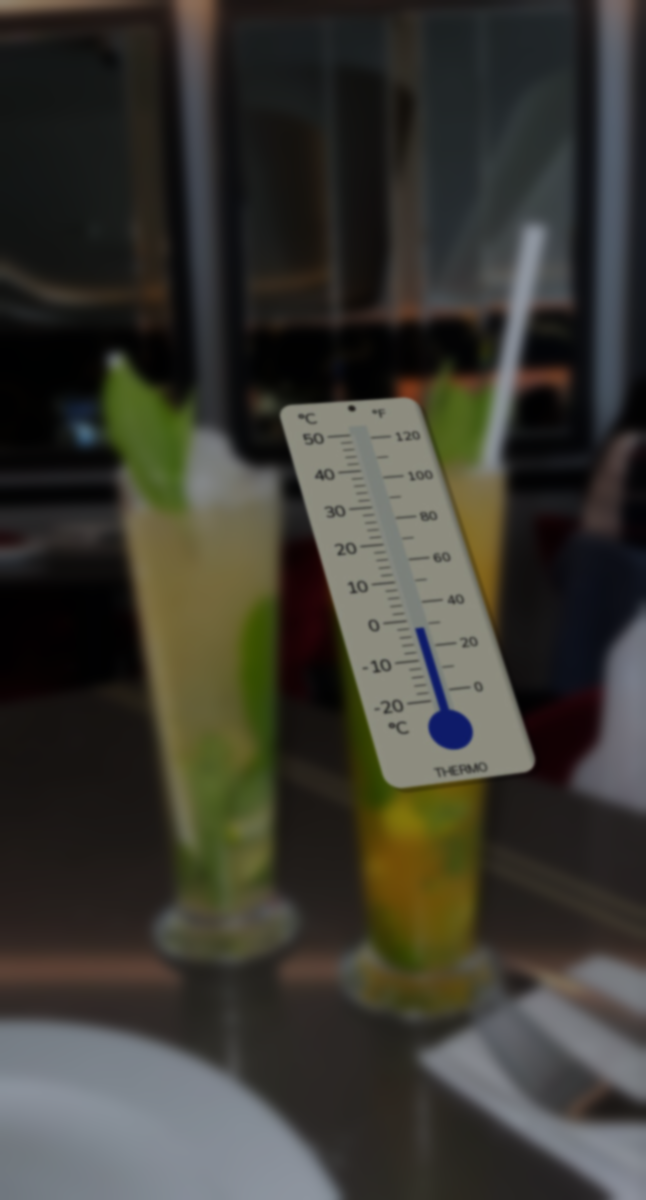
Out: value=-2 unit=°C
